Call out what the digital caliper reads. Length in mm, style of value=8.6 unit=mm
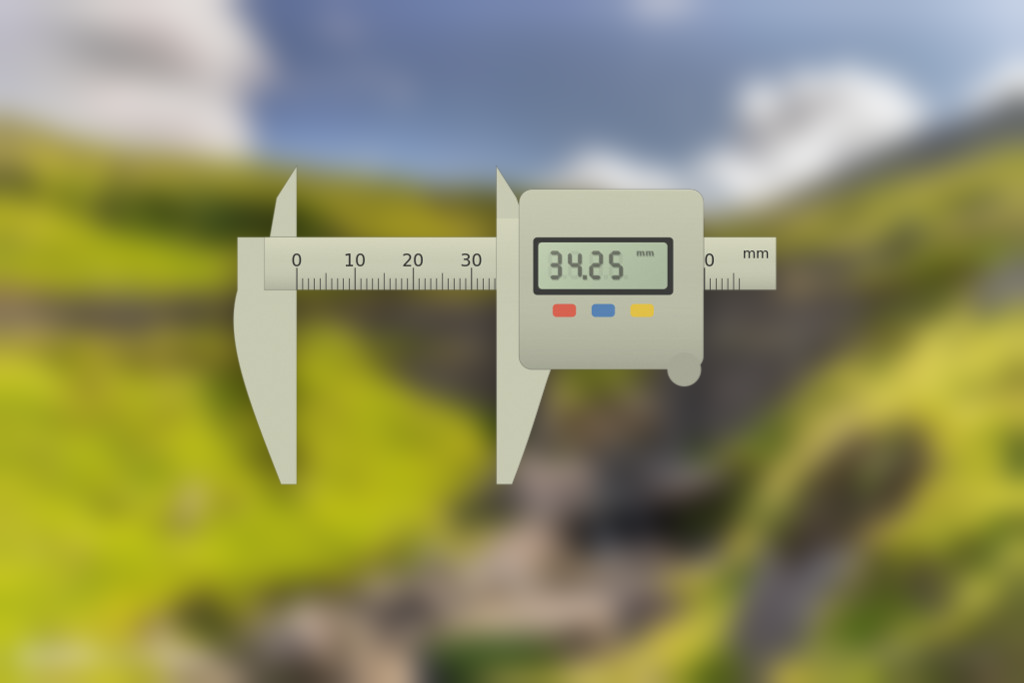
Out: value=34.25 unit=mm
